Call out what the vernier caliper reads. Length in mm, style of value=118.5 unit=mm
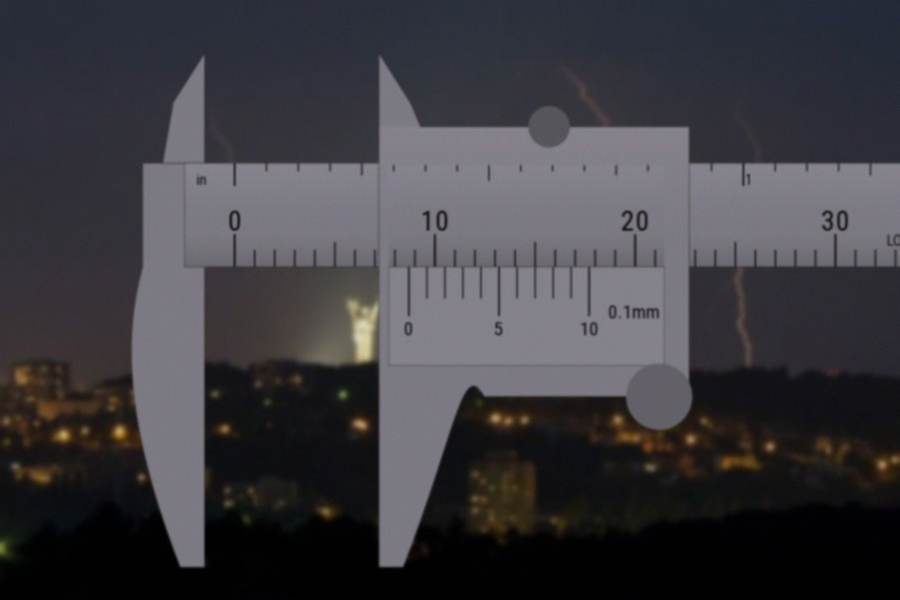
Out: value=8.7 unit=mm
